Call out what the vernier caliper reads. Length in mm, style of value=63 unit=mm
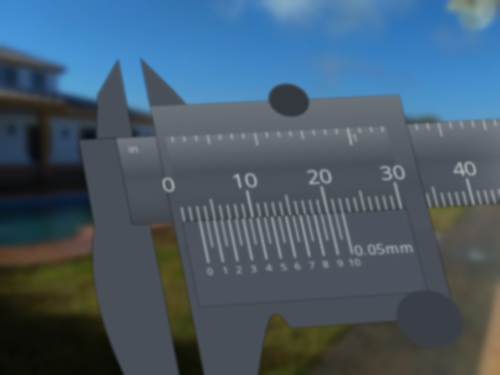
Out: value=3.0 unit=mm
